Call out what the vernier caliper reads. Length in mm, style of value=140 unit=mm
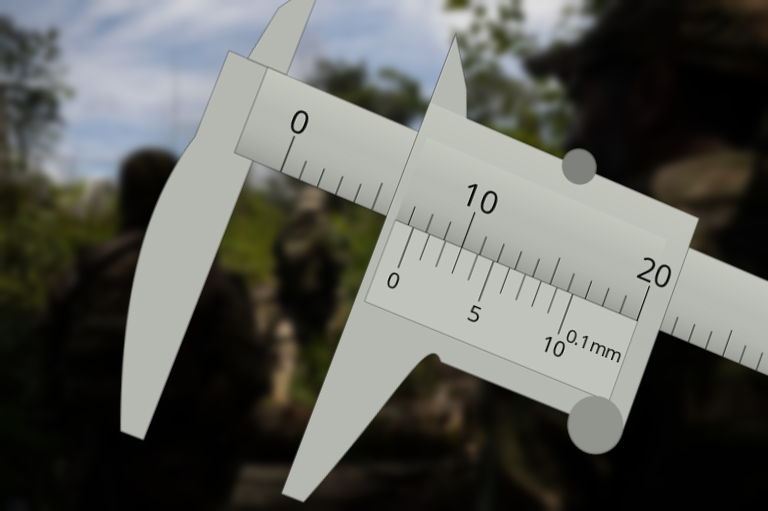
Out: value=7.3 unit=mm
